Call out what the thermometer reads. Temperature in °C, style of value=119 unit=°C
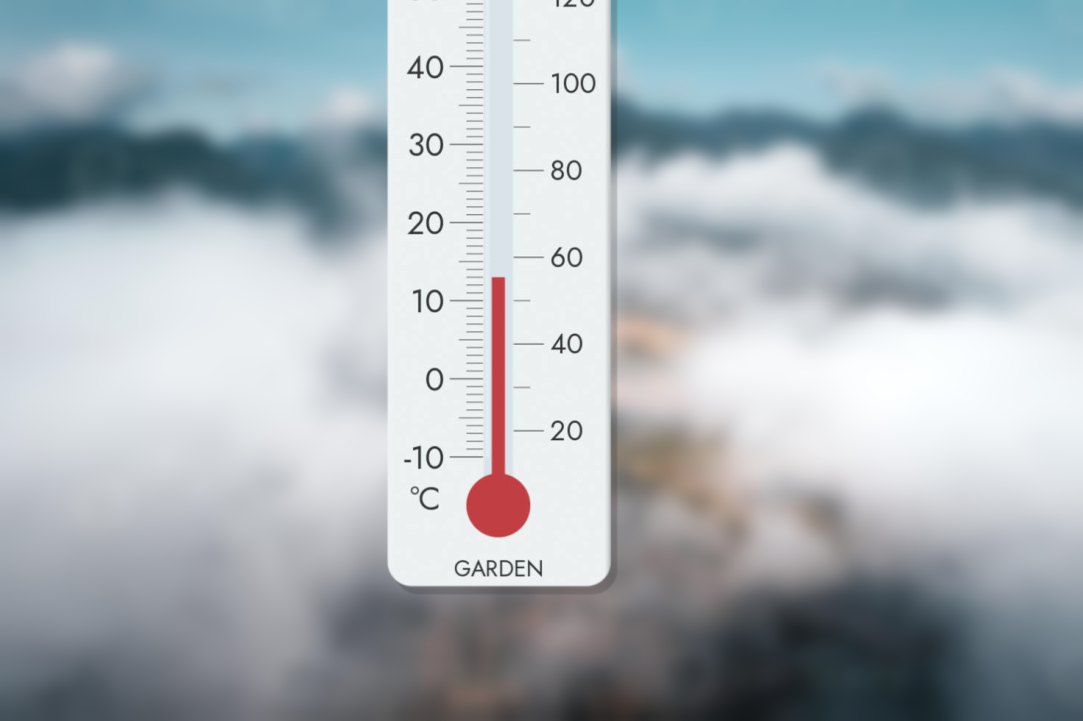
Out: value=13 unit=°C
